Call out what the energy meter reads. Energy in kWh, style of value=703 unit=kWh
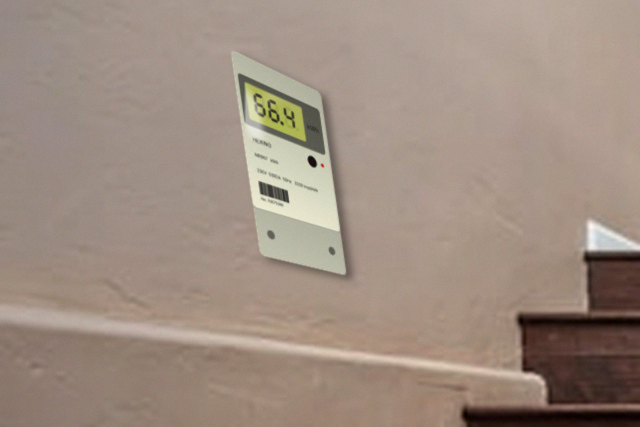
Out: value=66.4 unit=kWh
